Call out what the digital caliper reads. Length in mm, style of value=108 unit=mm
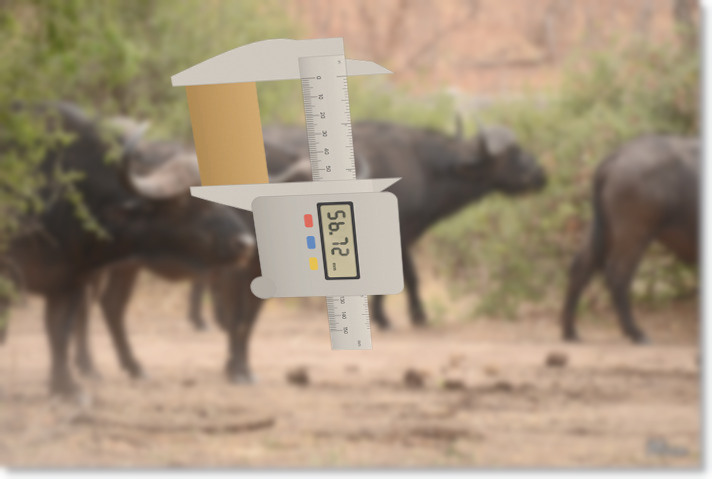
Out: value=56.72 unit=mm
